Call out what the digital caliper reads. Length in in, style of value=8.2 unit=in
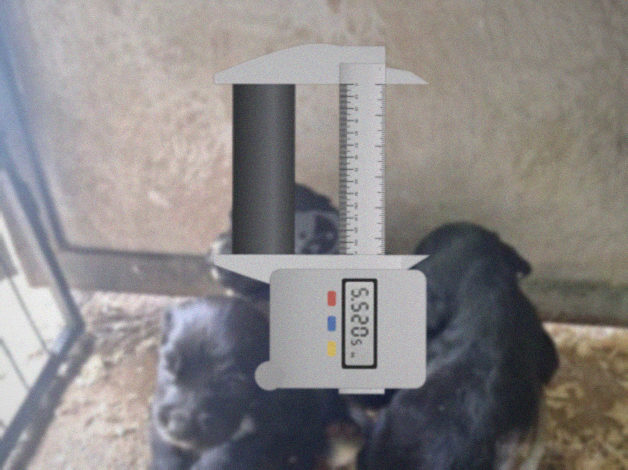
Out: value=5.5205 unit=in
